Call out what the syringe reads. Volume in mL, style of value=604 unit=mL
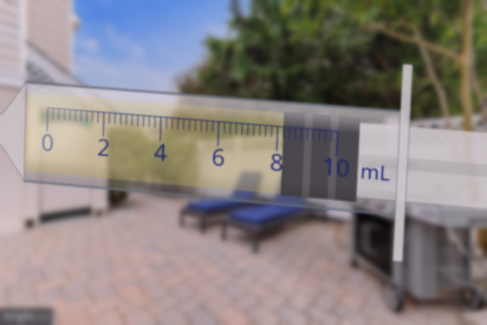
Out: value=8.2 unit=mL
